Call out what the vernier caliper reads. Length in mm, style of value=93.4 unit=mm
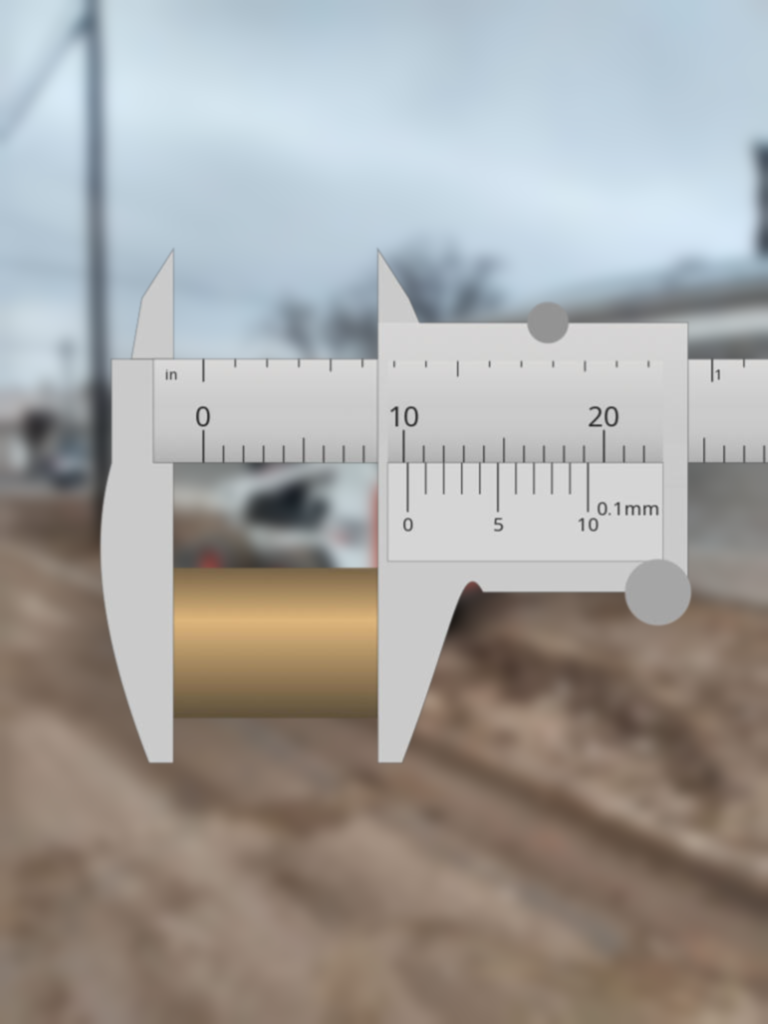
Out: value=10.2 unit=mm
